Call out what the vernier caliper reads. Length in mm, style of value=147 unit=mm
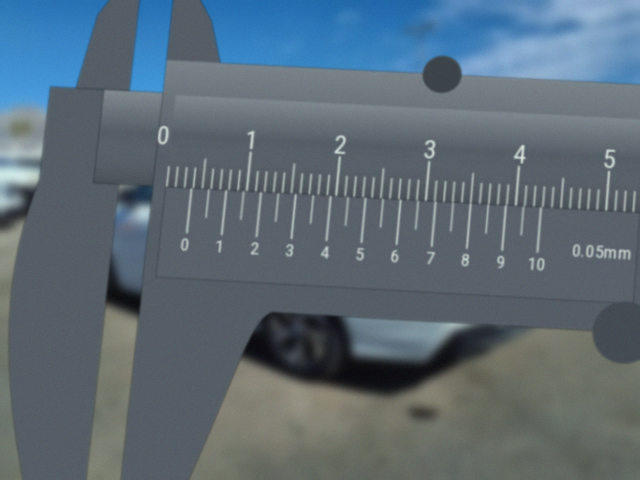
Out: value=3.8 unit=mm
